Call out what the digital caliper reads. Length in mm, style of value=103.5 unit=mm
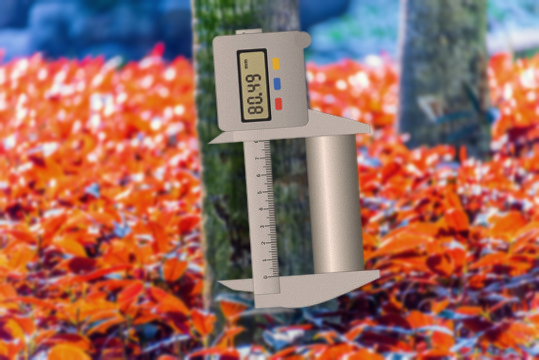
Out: value=80.49 unit=mm
